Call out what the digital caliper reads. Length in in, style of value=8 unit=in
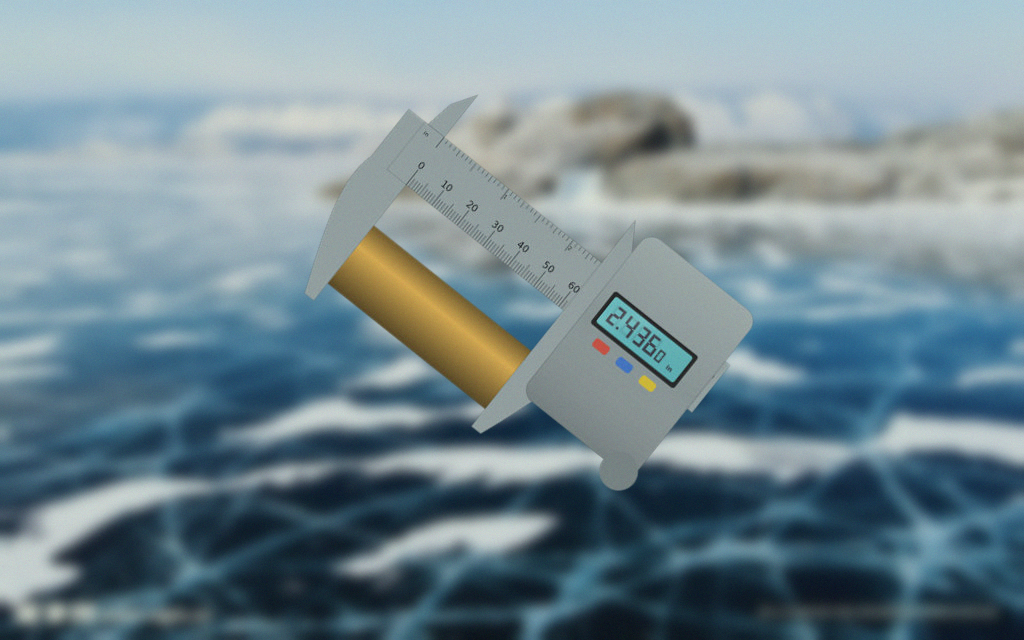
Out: value=2.4360 unit=in
